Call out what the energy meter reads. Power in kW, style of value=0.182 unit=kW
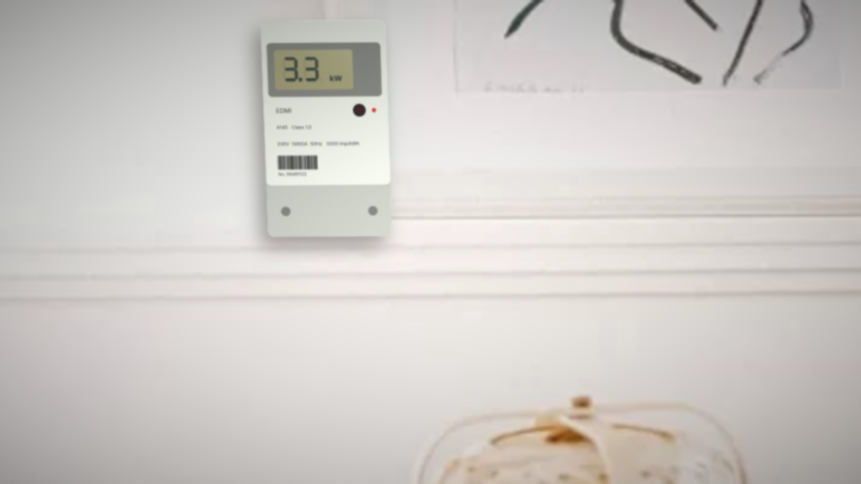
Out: value=3.3 unit=kW
